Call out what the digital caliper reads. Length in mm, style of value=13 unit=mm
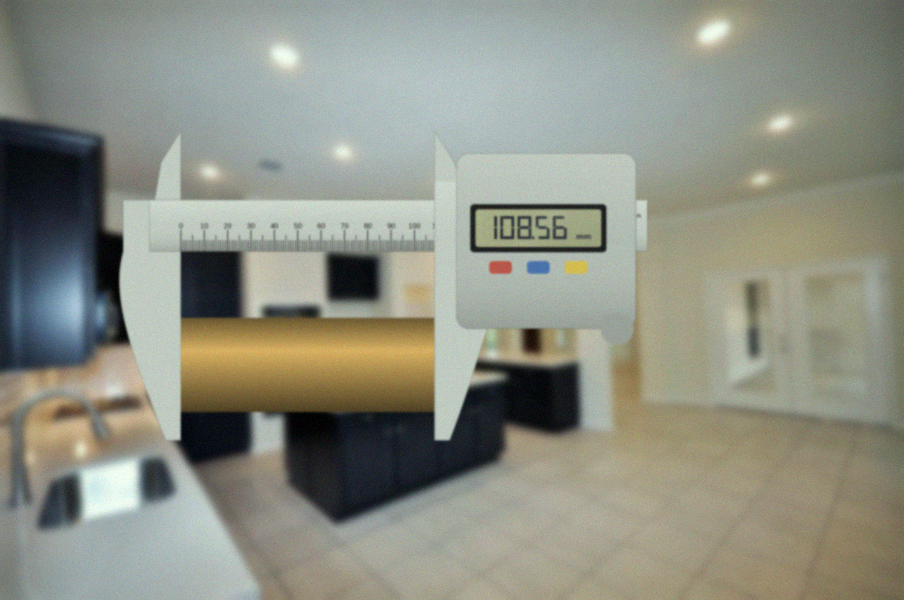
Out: value=108.56 unit=mm
